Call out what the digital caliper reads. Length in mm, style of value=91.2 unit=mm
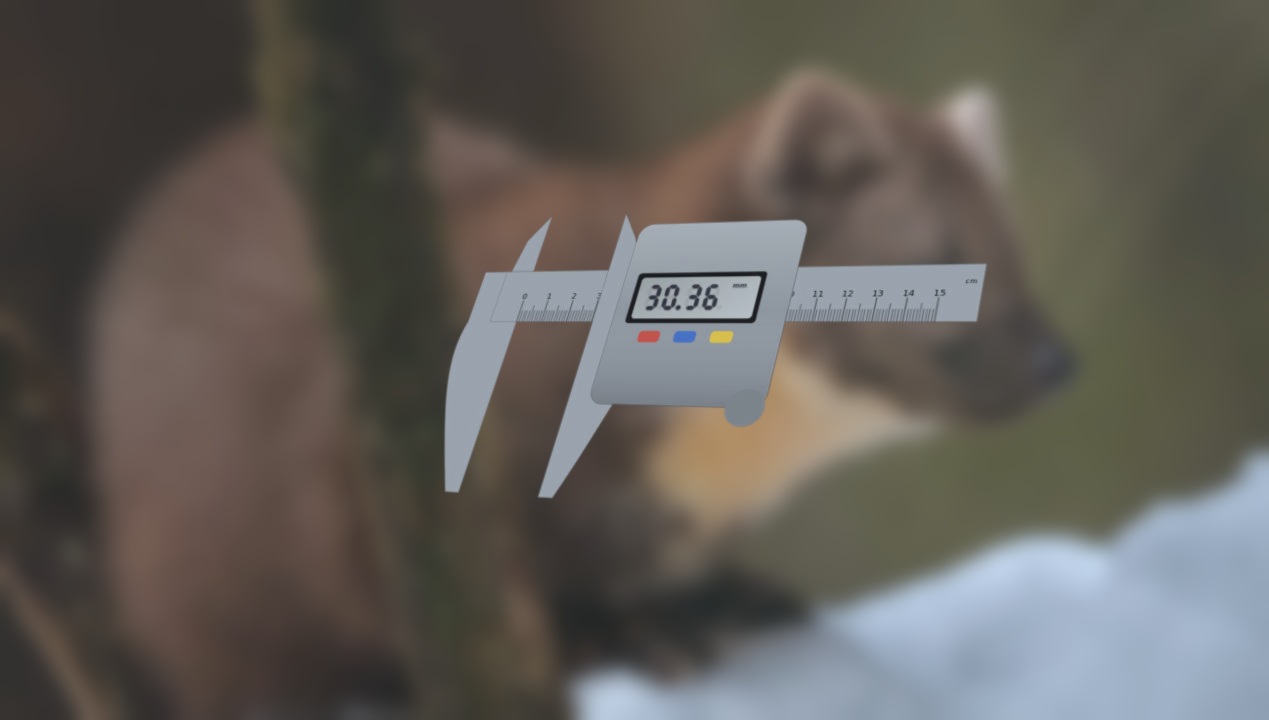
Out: value=30.36 unit=mm
